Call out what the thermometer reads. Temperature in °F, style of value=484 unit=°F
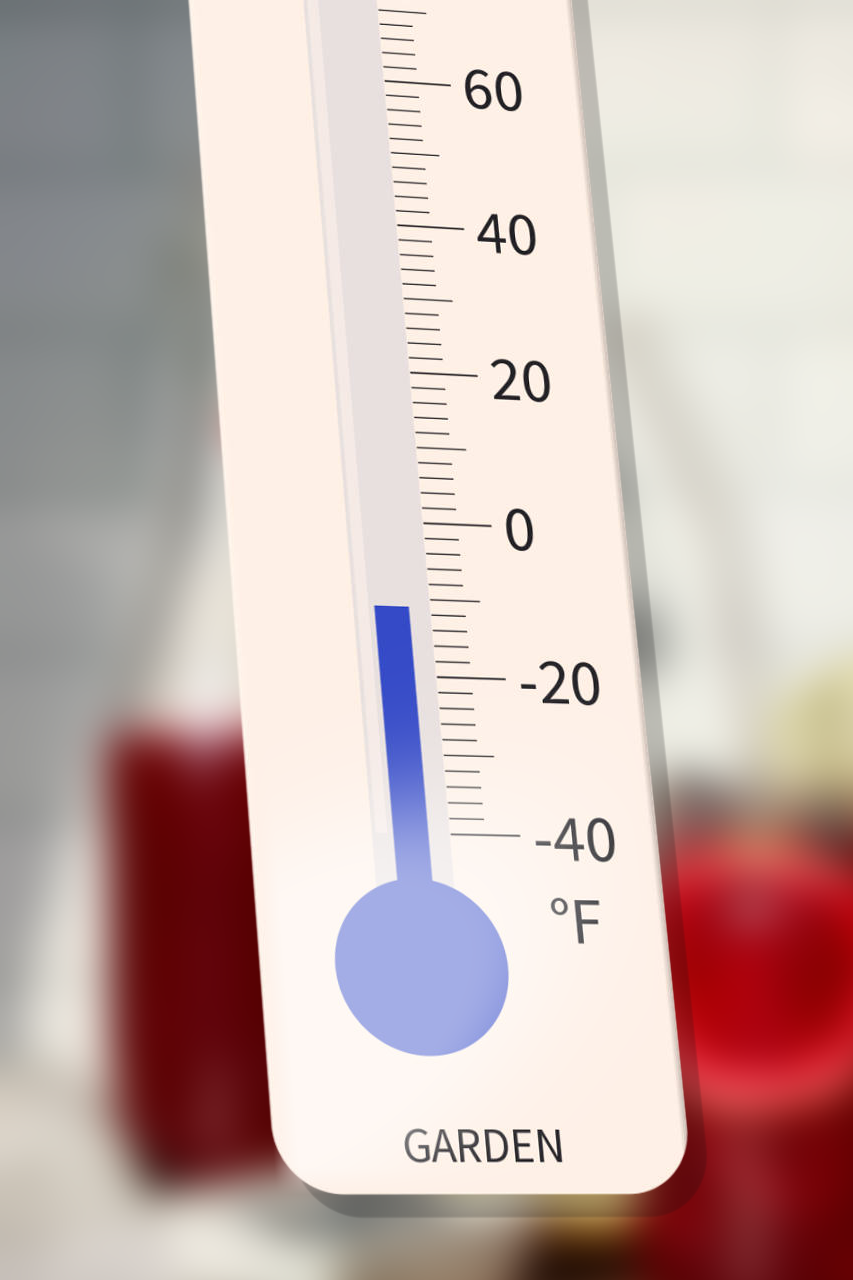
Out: value=-11 unit=°F
